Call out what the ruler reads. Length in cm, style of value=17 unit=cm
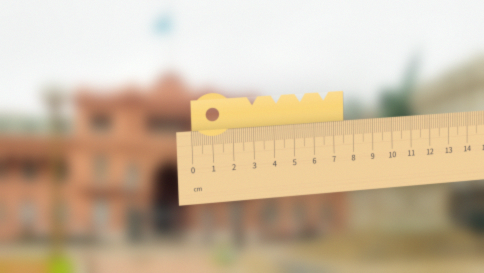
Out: value=7.5 unit=cm
